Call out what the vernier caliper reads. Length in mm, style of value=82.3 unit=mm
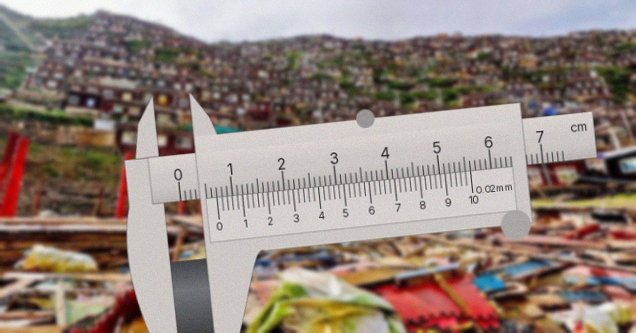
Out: value=7.0 unit=mm
